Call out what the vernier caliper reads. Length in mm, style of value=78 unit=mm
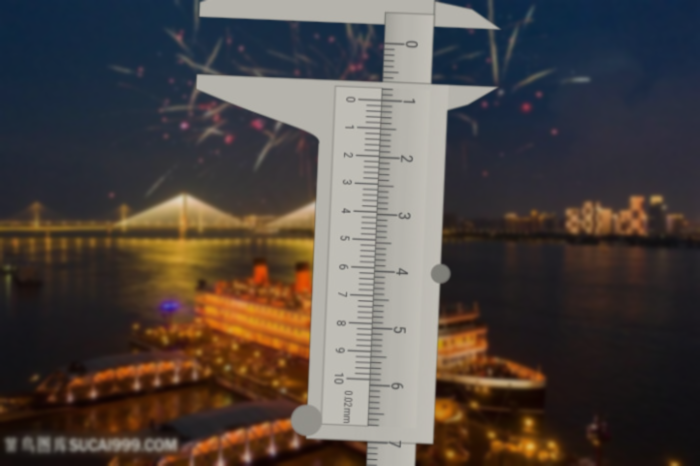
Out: value=10.0 unit=mm
